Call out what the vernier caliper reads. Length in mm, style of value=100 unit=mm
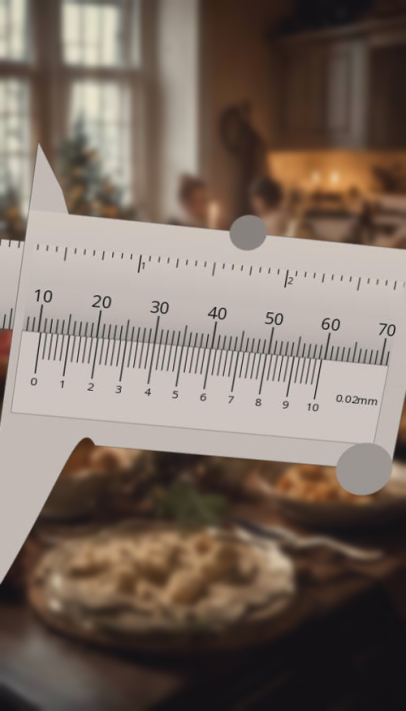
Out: value=10.4 unit=mm
